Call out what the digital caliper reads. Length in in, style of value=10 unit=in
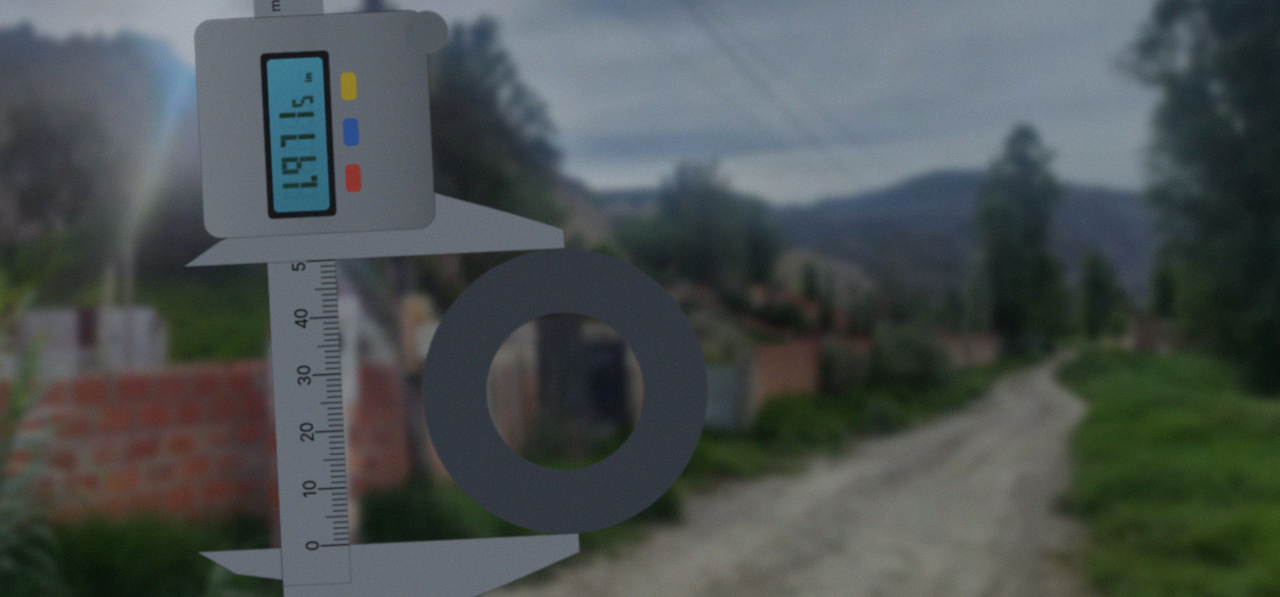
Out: value=1.9715 unit=in
